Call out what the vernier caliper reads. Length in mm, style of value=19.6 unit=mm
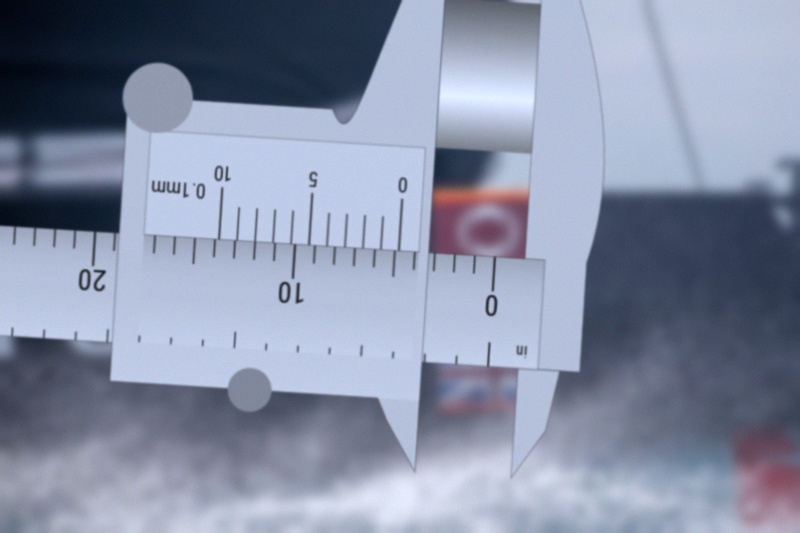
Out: value=4.8 unit=mm
